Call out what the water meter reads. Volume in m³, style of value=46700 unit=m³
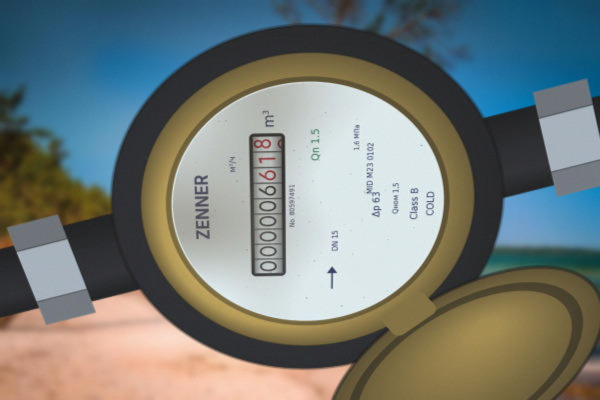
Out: value=6.618 unit=m³
